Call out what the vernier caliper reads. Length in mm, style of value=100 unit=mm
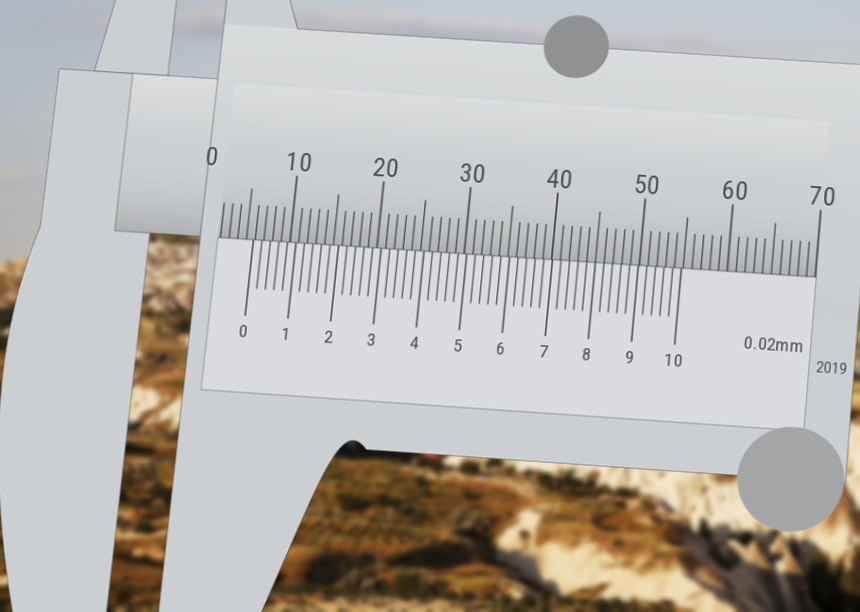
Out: value=5.8 unit=mm
